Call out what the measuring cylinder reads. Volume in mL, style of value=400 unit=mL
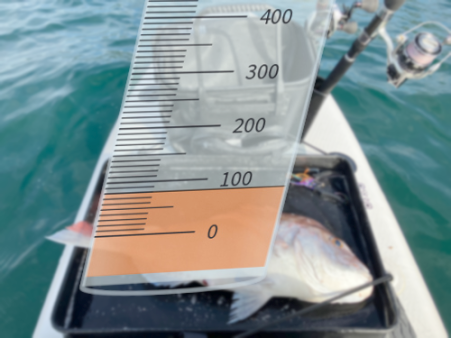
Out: value=80 unit=mL
